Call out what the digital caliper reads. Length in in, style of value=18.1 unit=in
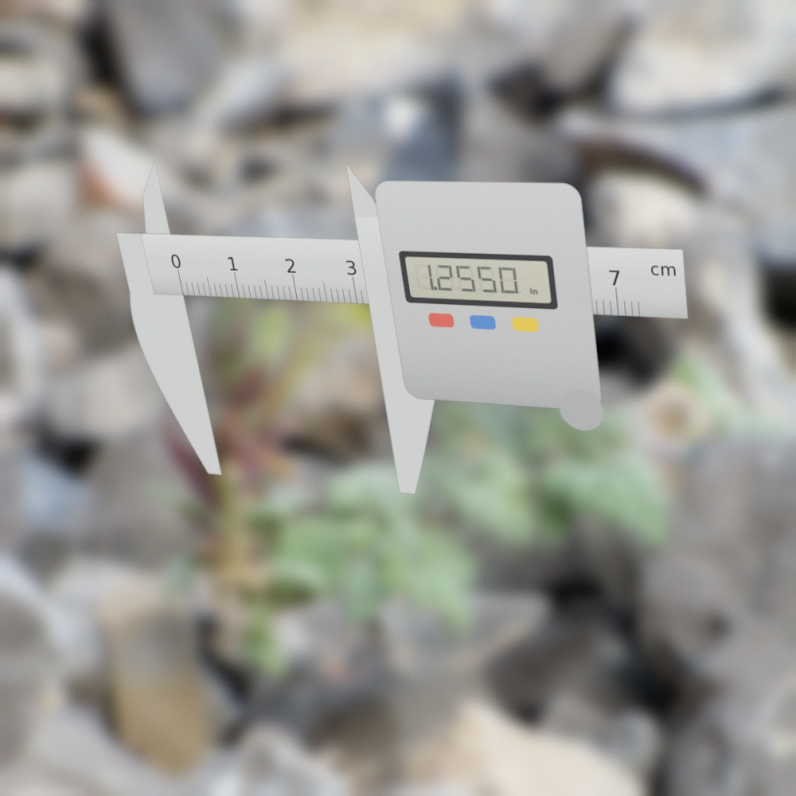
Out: value=1.2550 unit=in
